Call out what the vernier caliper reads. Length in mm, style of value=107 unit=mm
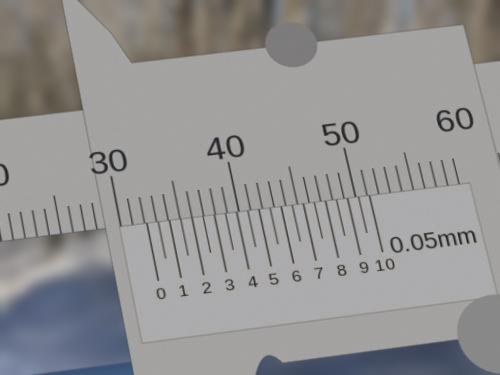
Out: value=32.2 unit=mm
